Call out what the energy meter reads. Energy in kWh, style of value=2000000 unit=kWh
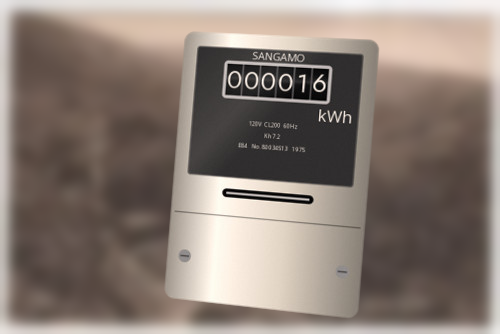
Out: value=16 unit=kWh
